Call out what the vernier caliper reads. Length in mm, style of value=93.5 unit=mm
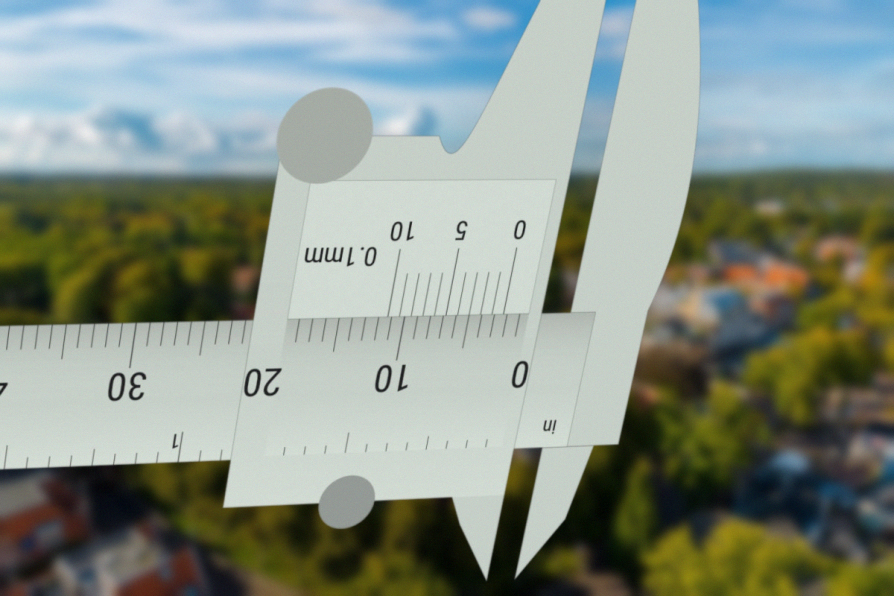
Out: value=2.3 unit=mm
